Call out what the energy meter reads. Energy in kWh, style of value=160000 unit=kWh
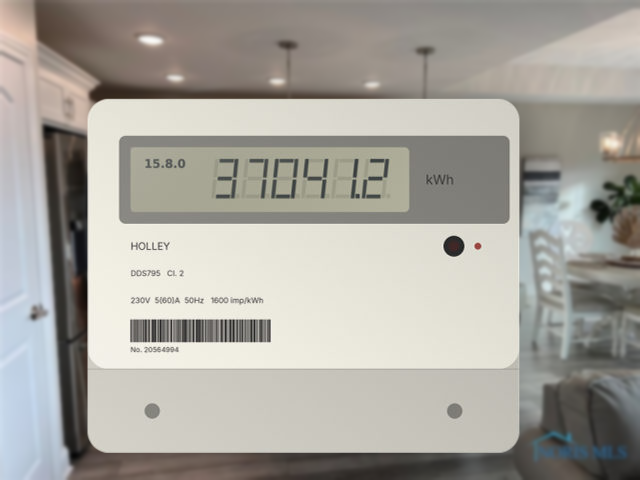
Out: value=37041.2 unit=kWh
